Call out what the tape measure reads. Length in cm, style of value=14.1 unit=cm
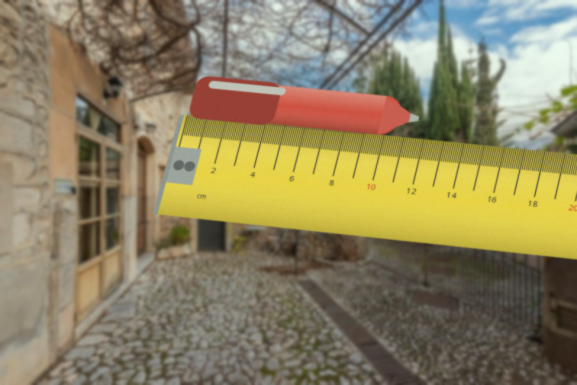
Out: value=11.5 unit=cm
